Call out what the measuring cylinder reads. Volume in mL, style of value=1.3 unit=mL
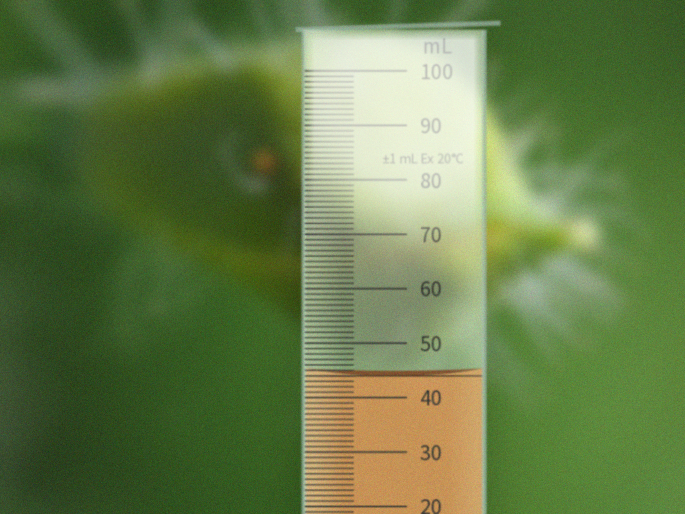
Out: value=44 unit=mL
